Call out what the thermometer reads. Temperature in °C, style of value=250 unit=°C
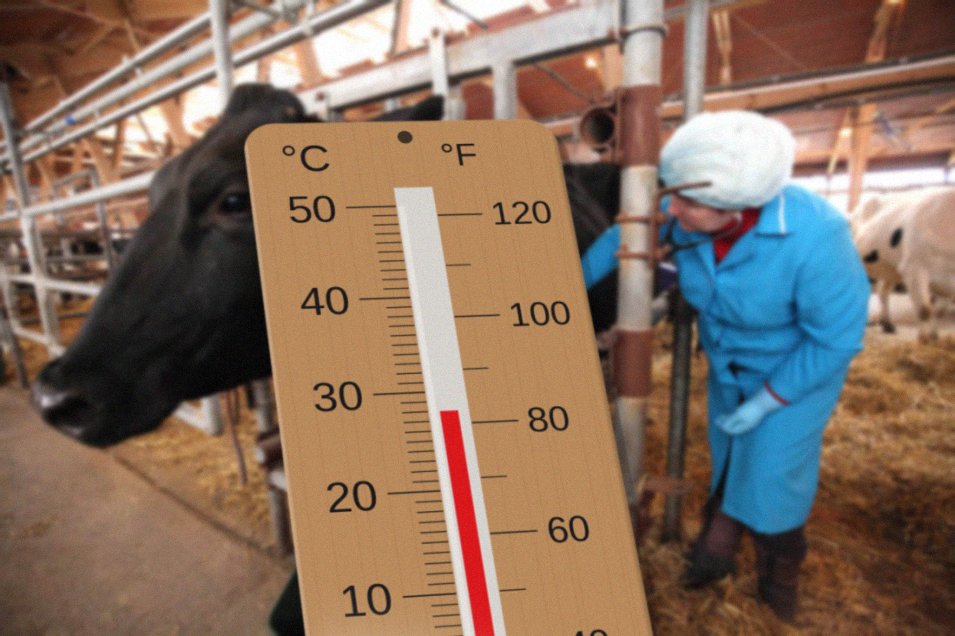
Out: value=28 unit=°C
